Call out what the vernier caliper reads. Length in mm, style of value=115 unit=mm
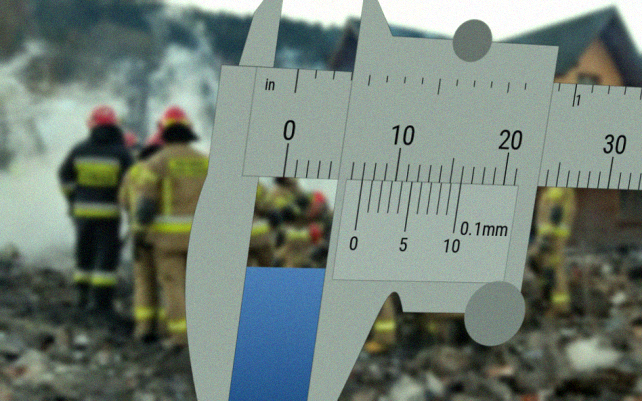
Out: value=7.0 unit=mm
